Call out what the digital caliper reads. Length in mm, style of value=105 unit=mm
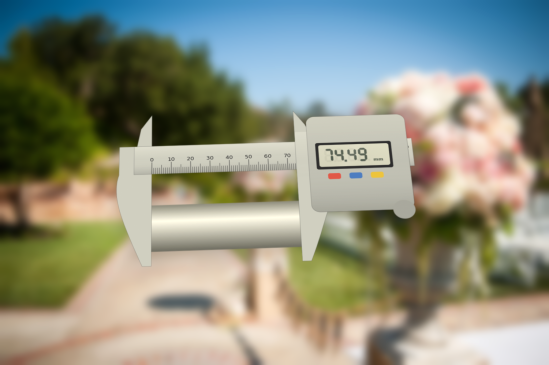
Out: value=74.49 unit=mm
